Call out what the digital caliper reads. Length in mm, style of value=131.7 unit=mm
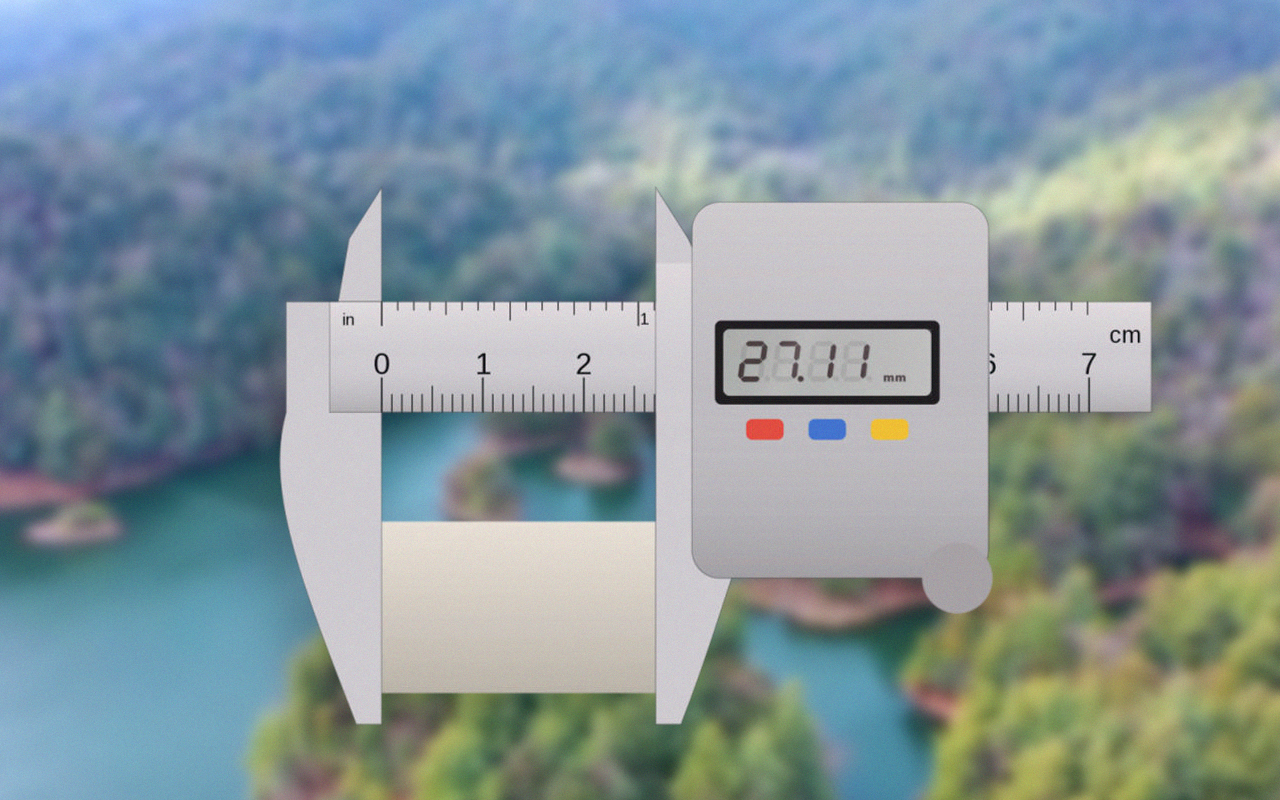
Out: value=27.11 unit=mm
